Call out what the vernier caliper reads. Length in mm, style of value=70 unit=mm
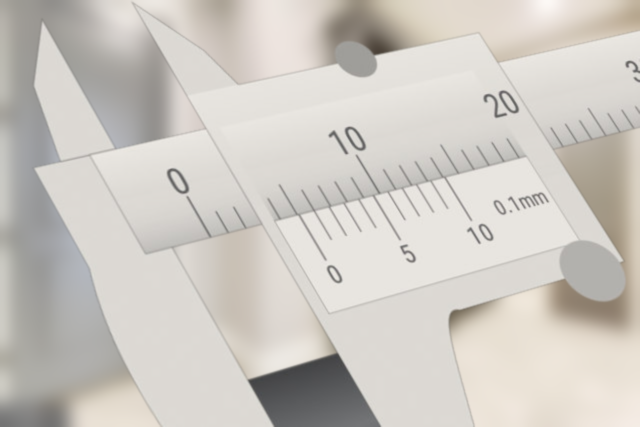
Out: value=5.1 unit=mm
